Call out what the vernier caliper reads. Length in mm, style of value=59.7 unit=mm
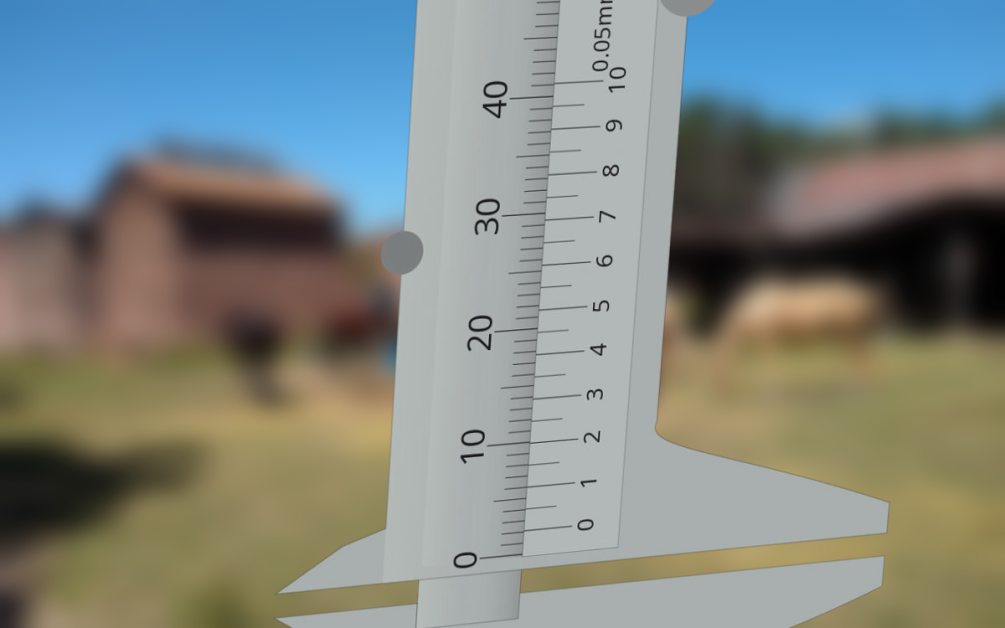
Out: value=2.1 unit=mm
